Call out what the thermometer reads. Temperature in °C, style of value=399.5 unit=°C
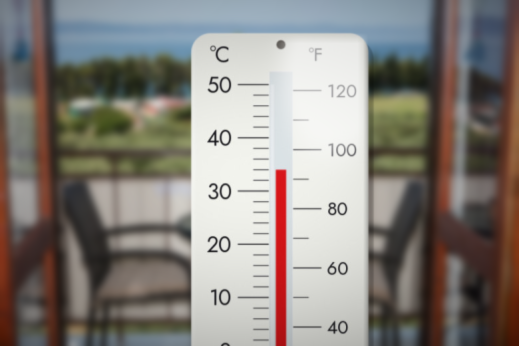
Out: value=34 unit=°C
